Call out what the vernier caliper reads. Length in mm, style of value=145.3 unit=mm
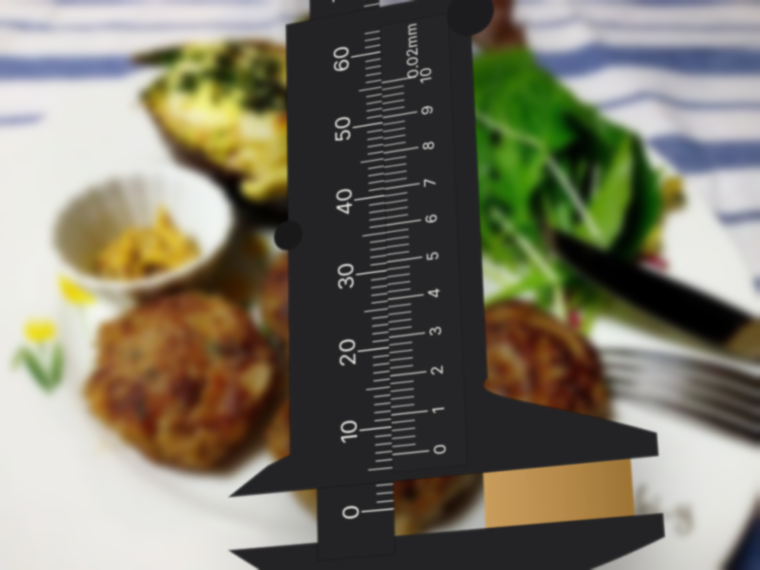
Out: value=6.6 unit=mm
